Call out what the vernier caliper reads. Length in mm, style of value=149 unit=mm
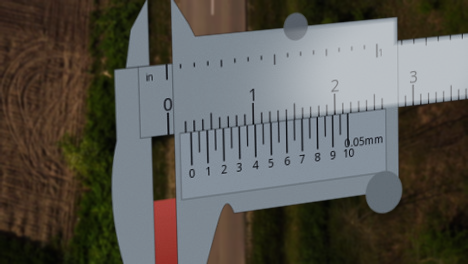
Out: value=2.6 unit=mm
